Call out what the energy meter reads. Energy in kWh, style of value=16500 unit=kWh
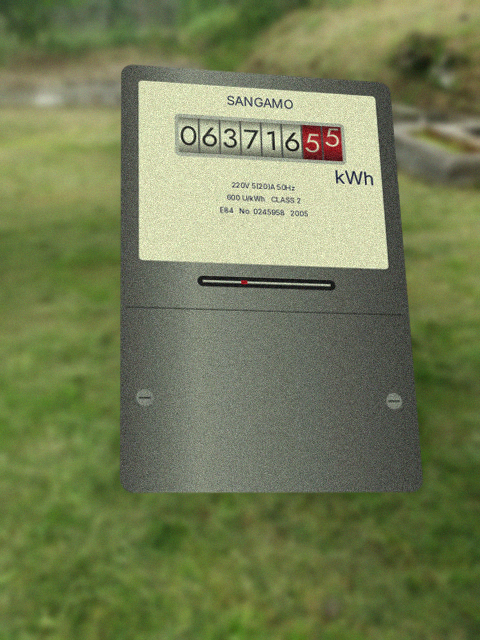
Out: value=63716.55 unit=kWh
